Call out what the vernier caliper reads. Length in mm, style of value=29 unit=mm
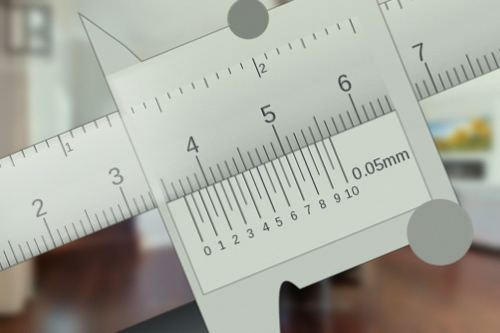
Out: value=36.8 unit=mm
